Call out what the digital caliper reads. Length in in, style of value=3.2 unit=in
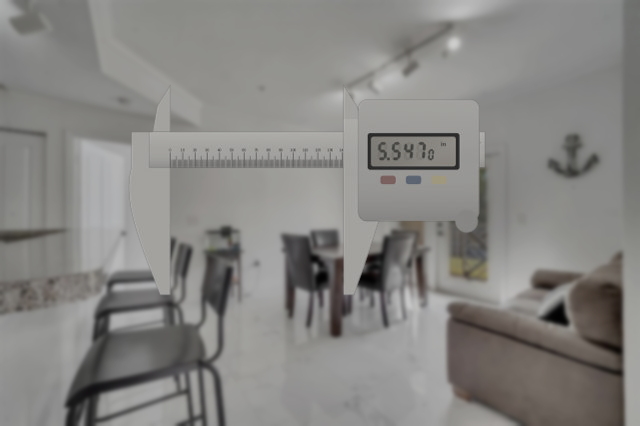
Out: value=5.5470 unit=in
